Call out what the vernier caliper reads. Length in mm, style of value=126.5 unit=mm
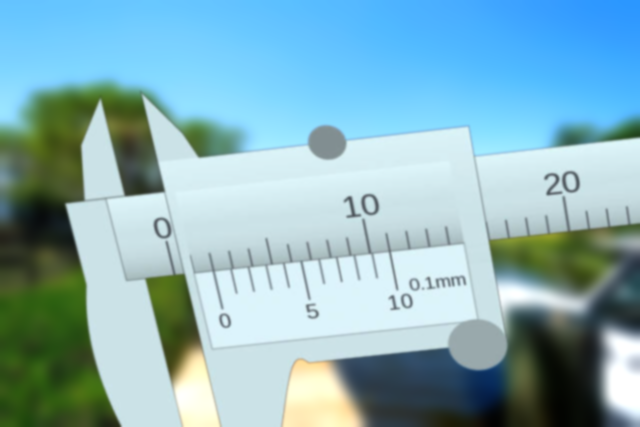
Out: value=2.0 unit=mm
